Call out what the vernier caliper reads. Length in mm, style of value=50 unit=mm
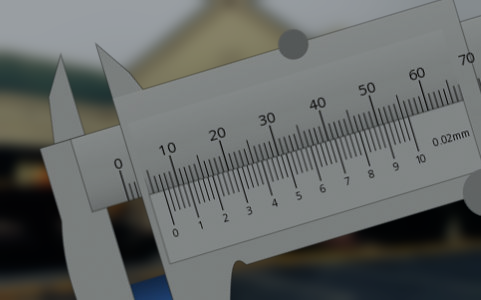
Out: value=7.0 unit=mm
